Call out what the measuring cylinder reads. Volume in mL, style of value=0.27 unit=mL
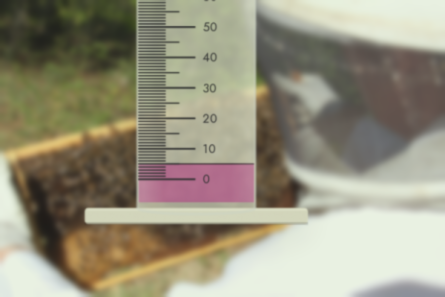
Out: value=5 unit=mL
